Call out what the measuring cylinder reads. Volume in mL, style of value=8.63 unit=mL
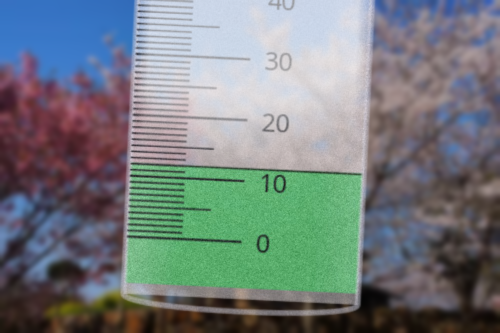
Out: value=12 unit=mL
